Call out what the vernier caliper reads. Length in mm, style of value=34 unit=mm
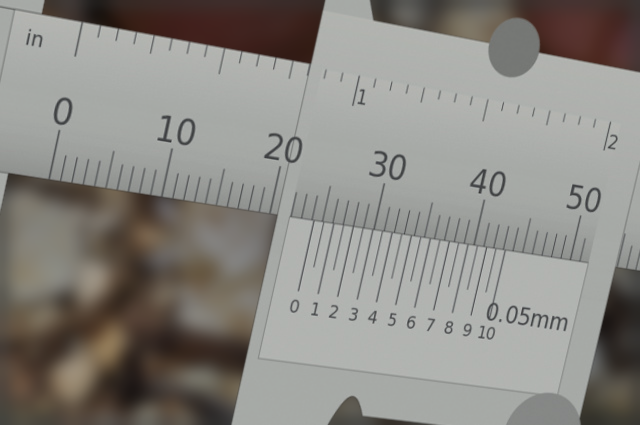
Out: value=24.2 unit=mm
